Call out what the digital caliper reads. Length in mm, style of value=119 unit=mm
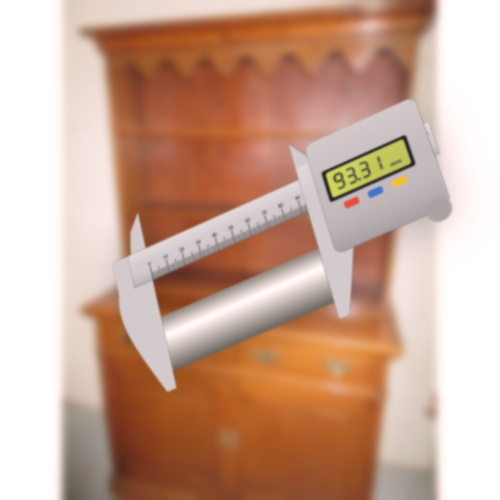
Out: value=93.31 unit=mm
